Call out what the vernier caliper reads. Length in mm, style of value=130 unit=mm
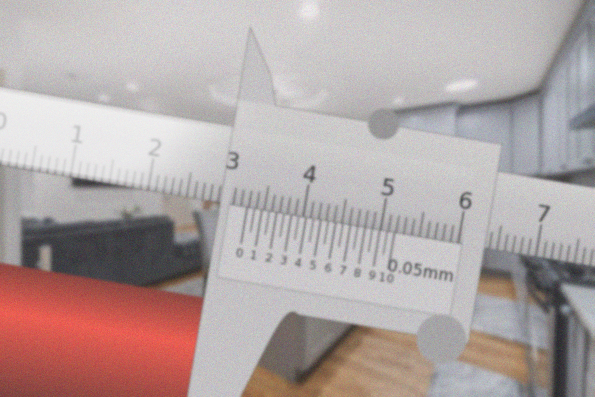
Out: value=32.8 unit=mm
